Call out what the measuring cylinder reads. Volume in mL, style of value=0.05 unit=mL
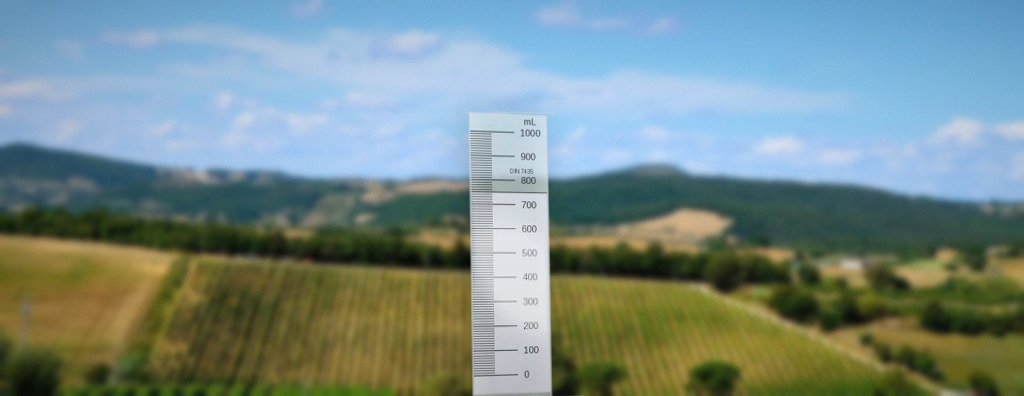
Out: value=750 unit=mL
